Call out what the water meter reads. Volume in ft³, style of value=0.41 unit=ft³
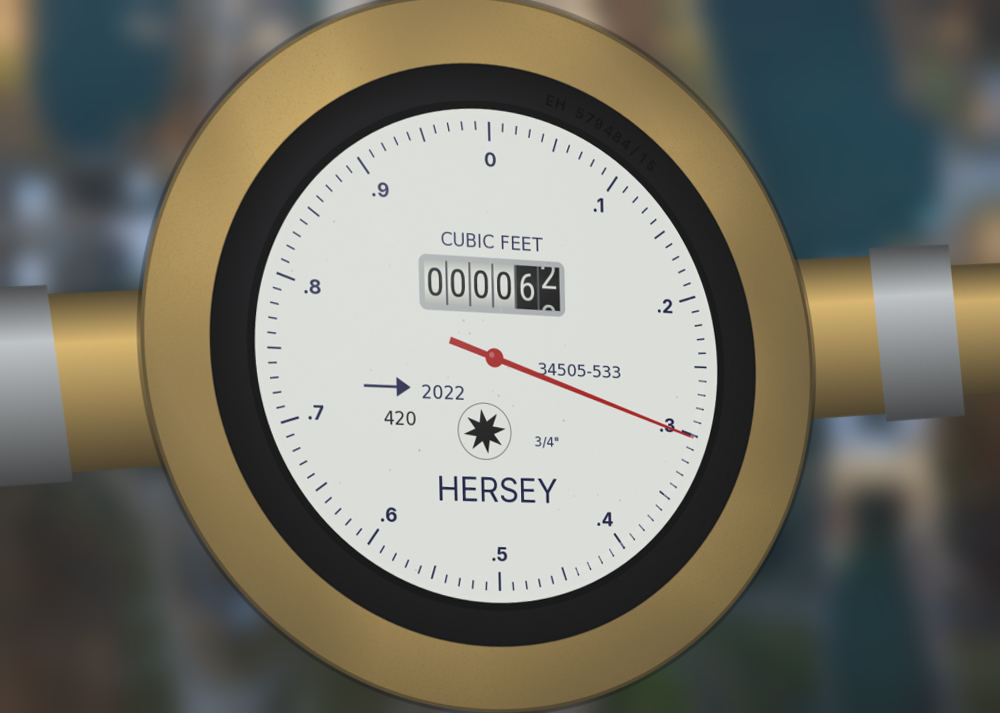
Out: value=62.30 unit=ft³
